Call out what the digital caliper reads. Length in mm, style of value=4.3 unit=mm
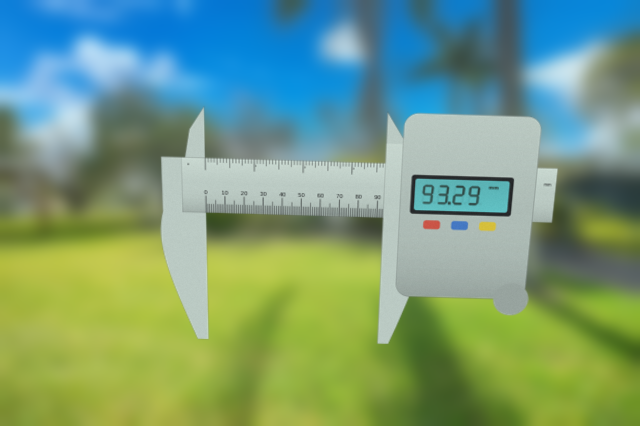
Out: value=93.29 unit=mm
